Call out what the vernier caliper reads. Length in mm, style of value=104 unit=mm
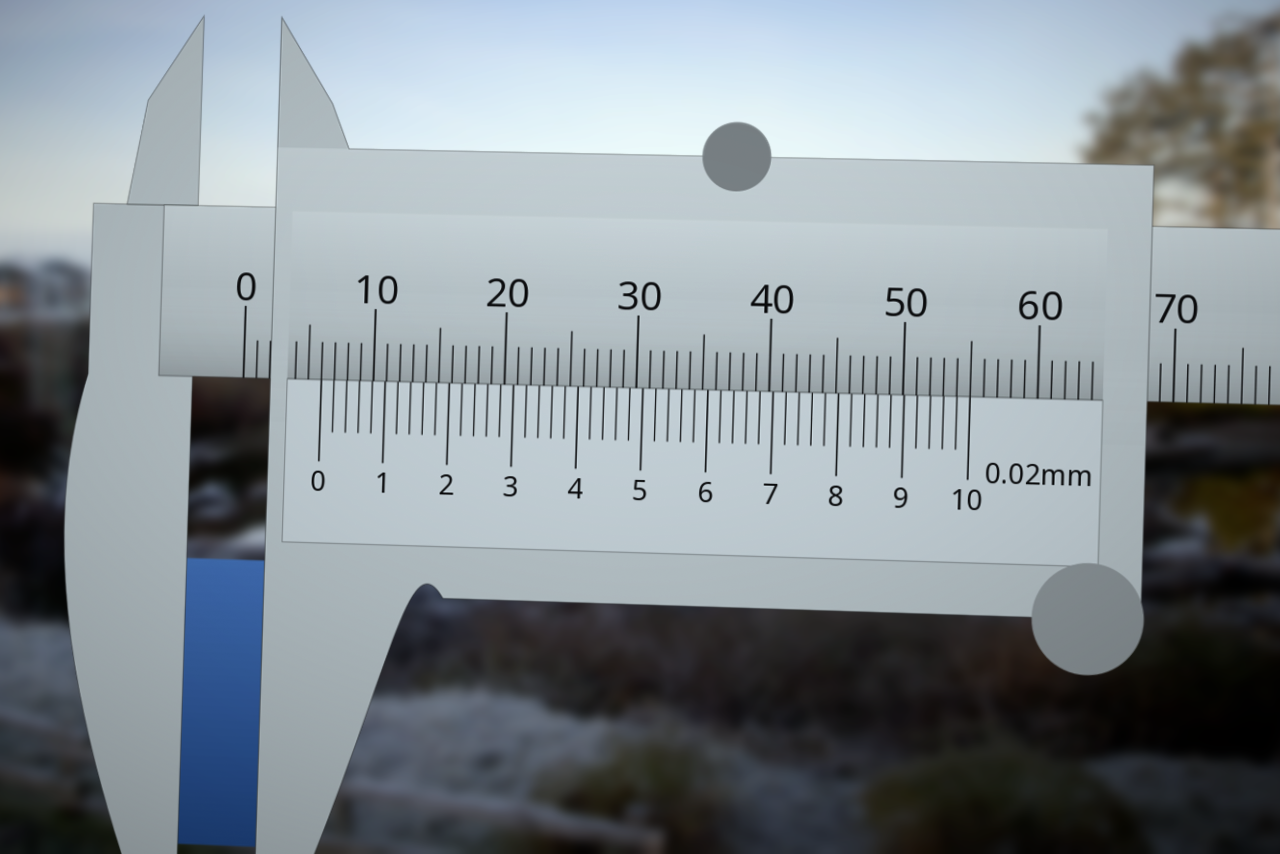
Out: value=6.0 unit=mm
